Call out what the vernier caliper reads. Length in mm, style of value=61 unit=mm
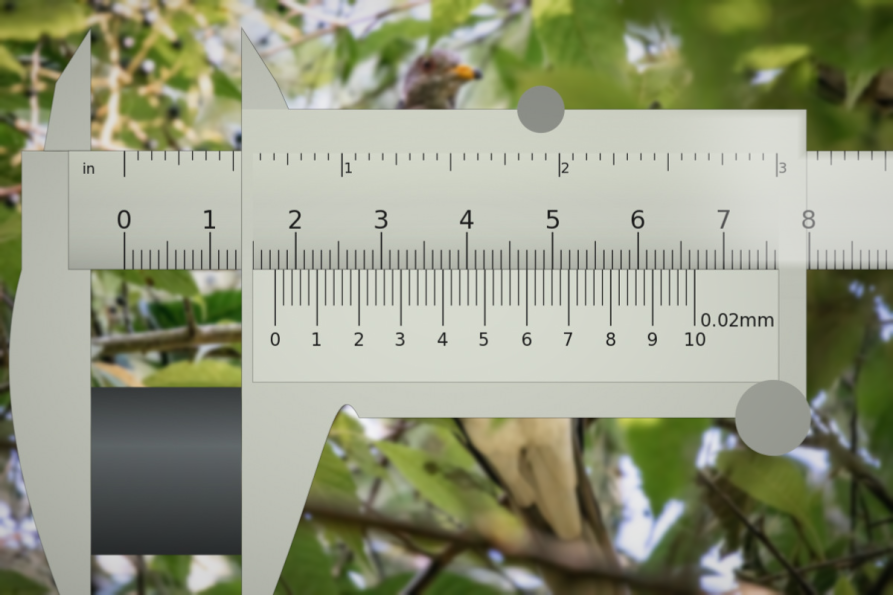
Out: value=17.6 unit=mm
